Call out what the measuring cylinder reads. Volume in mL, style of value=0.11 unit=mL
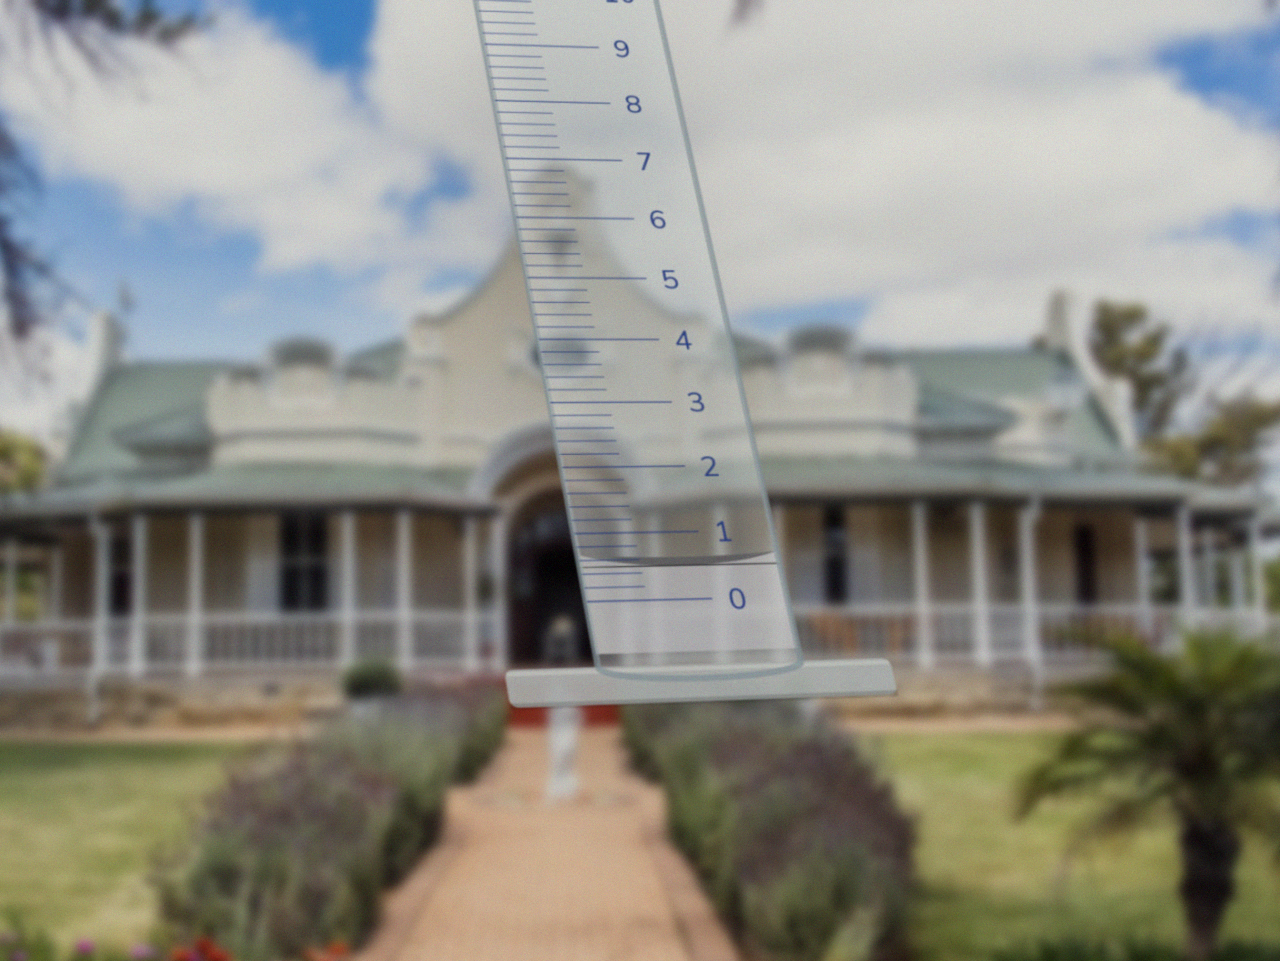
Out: value=0.5 unit=mL
